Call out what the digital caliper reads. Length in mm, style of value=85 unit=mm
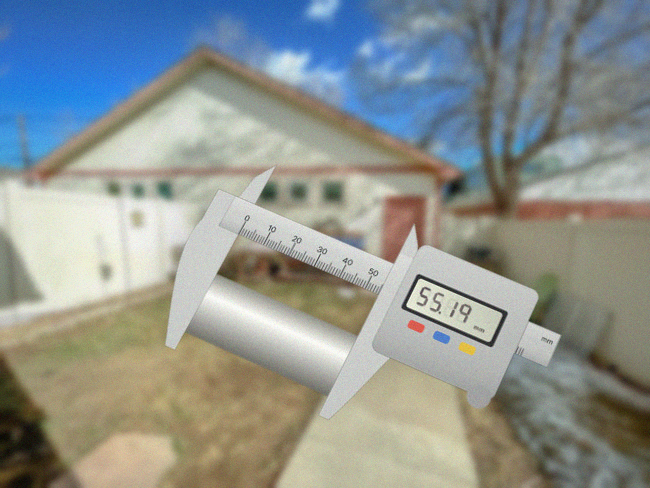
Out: value=55.19 unit=mm
